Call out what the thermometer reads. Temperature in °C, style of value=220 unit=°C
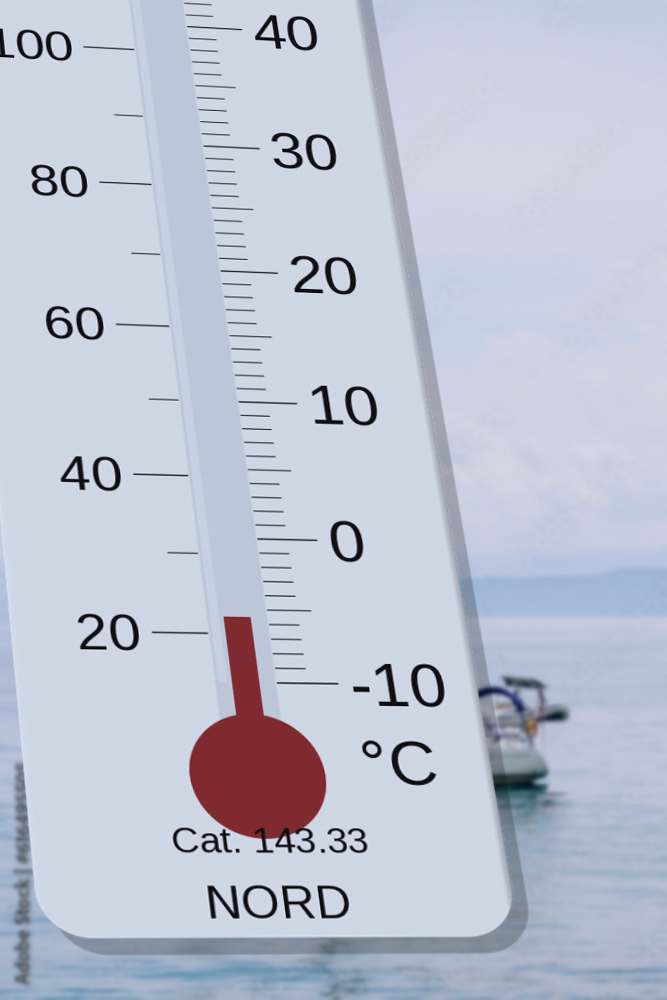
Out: value=-5.5 unit=°C
